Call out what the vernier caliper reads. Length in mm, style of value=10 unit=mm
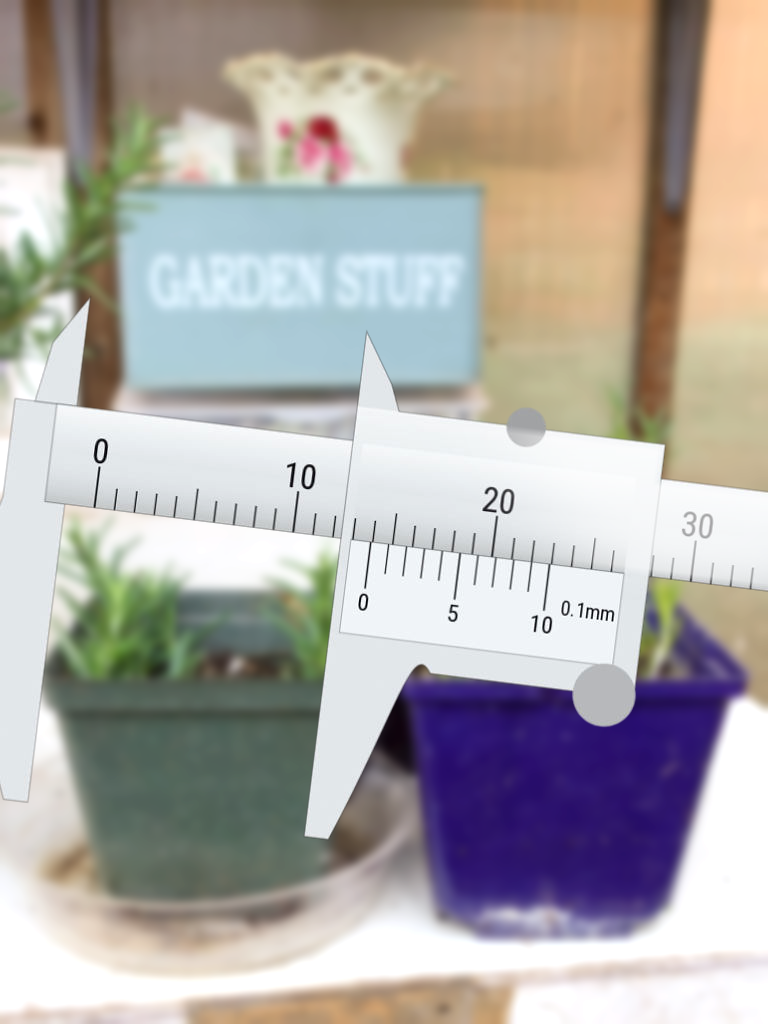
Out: value=13.9 unit=mm
